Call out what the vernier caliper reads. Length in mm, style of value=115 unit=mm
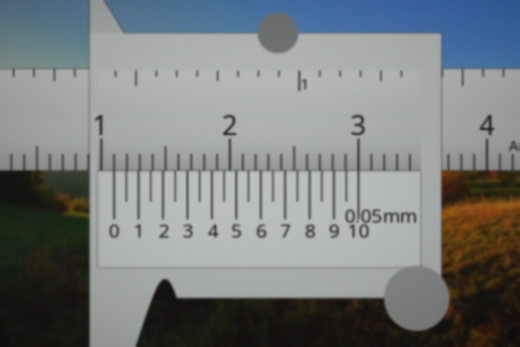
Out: value=11.0 unit=mm
